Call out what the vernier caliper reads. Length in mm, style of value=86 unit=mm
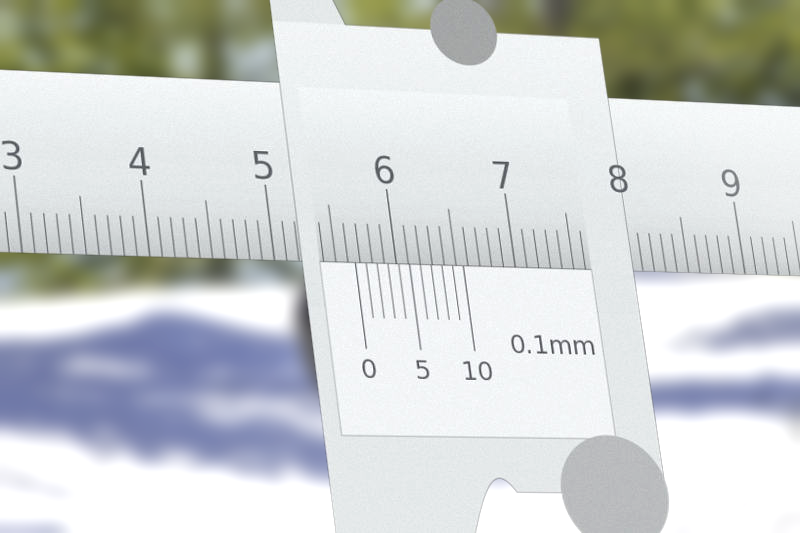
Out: value=56.6 unit=mm
